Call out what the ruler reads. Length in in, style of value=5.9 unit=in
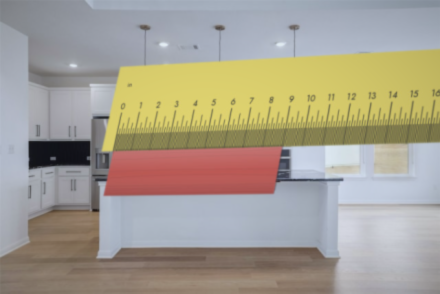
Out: value=9 unit=in
